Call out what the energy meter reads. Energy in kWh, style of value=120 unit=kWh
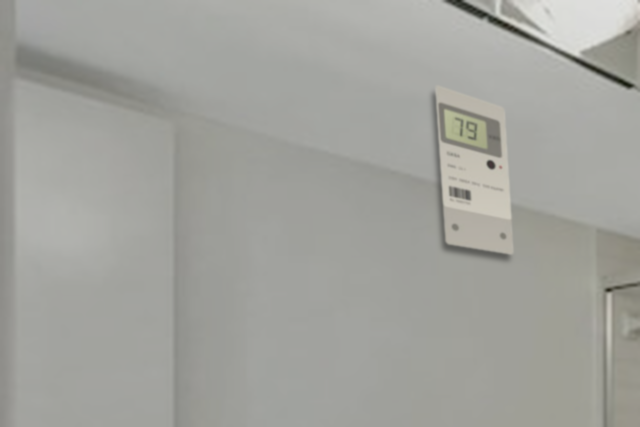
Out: value=79 unit=kWh
